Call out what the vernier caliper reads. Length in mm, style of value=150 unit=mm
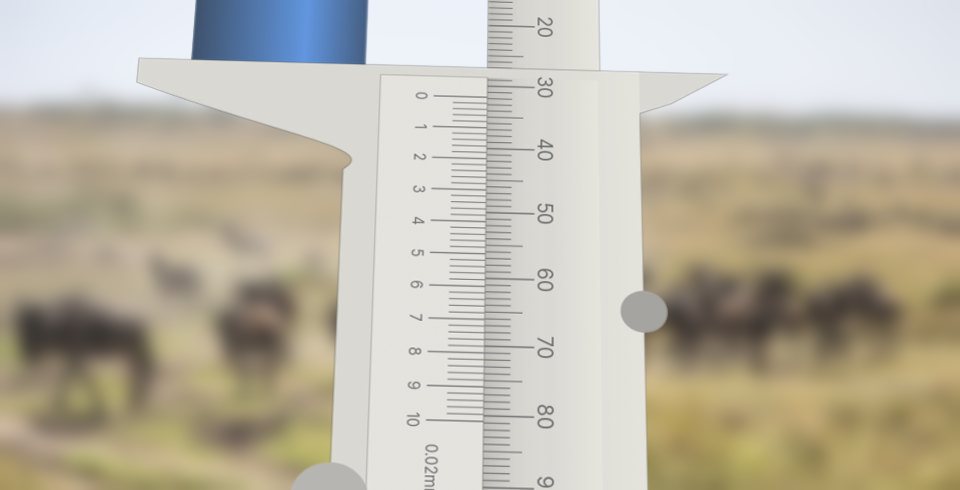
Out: value=31.8 unit=mm
